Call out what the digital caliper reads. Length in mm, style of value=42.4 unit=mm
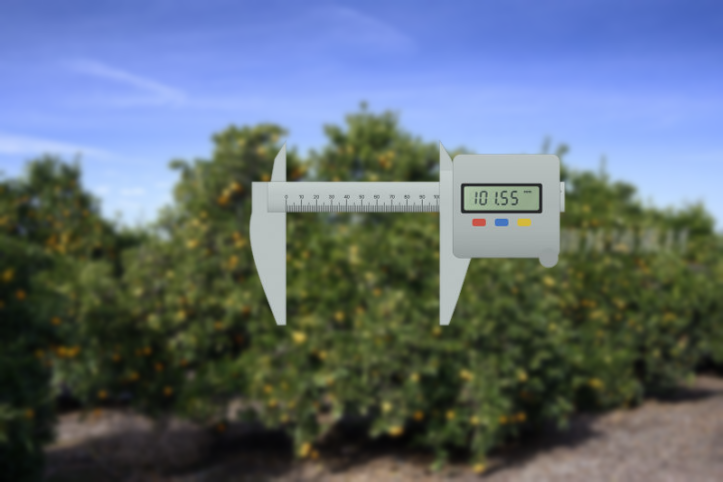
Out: value=101.55 unit=mm
